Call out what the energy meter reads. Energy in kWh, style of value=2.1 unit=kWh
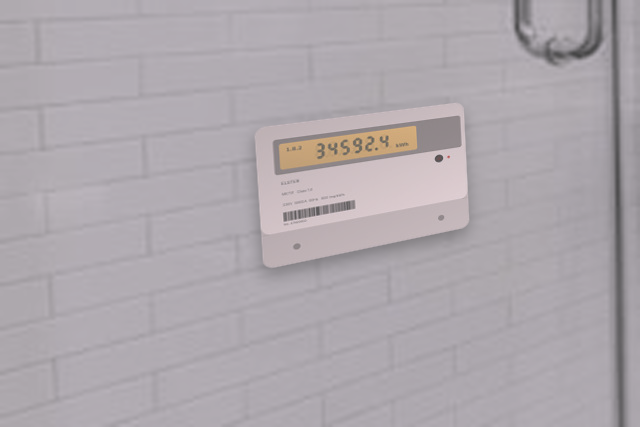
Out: value=34592.4 unit=kWh
